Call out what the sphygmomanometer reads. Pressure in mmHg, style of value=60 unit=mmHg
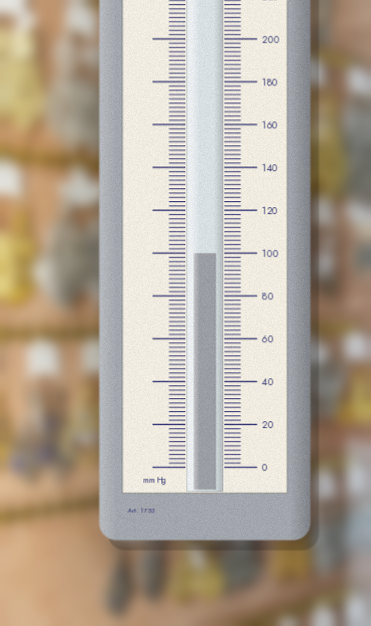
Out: value=100 unit=mmHg
